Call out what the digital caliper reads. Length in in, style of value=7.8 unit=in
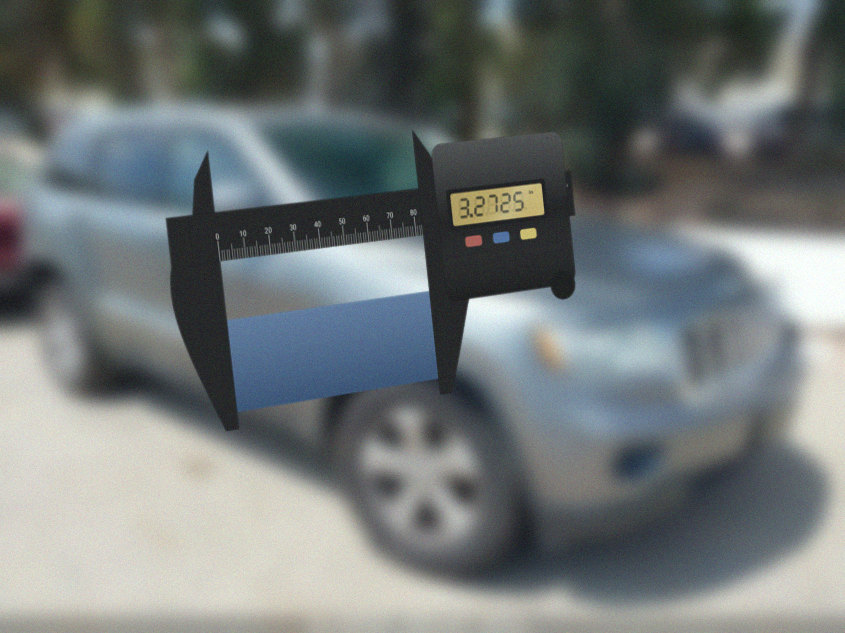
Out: value=3.2725 unit=in
